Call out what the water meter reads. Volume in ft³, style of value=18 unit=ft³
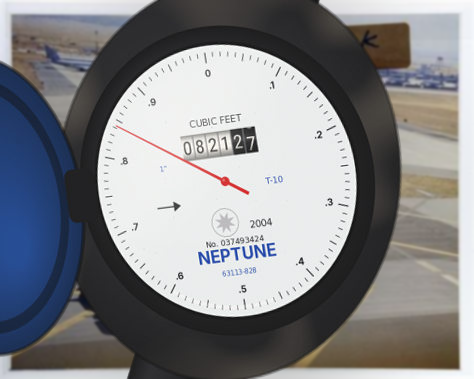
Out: value=82126.84 unit=ft³
